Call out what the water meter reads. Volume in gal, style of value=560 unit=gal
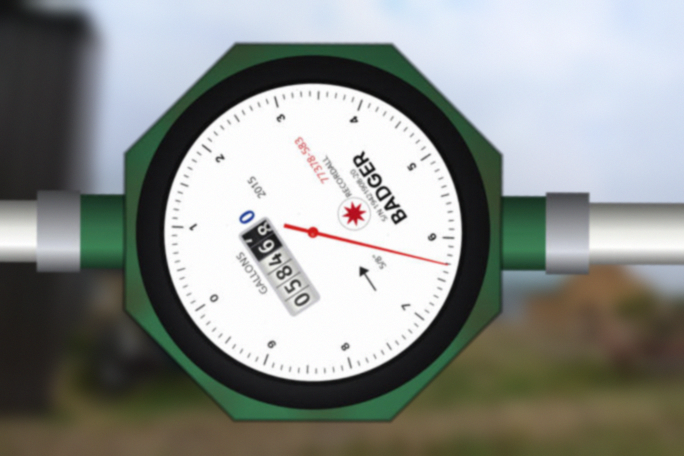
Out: value=584676.3 unit=gal
